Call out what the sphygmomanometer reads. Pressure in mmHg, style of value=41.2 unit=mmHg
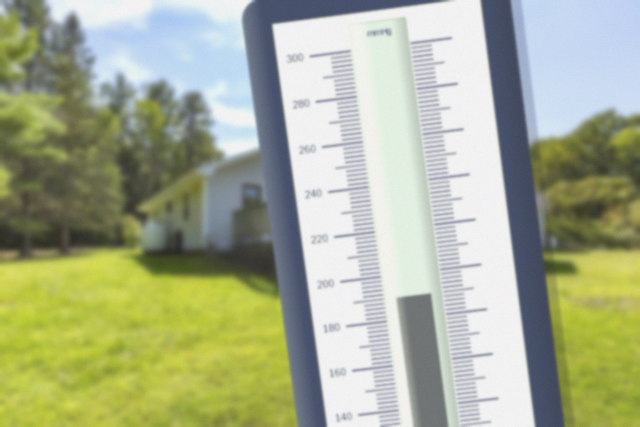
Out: value=190 unit=mmHg
